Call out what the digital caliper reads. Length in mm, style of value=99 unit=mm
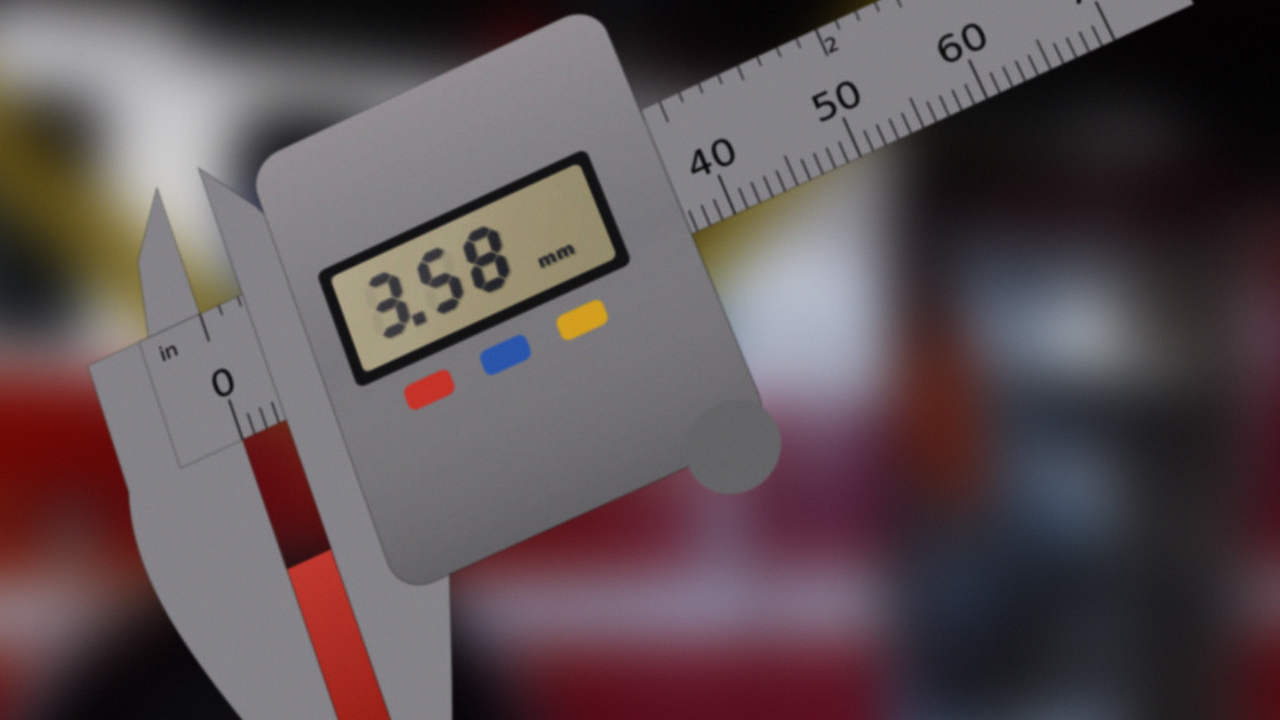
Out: value=3.58 unit=mm
